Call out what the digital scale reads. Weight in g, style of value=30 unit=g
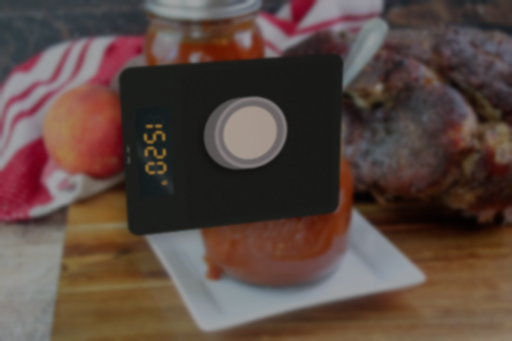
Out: value=1520 unit=g
